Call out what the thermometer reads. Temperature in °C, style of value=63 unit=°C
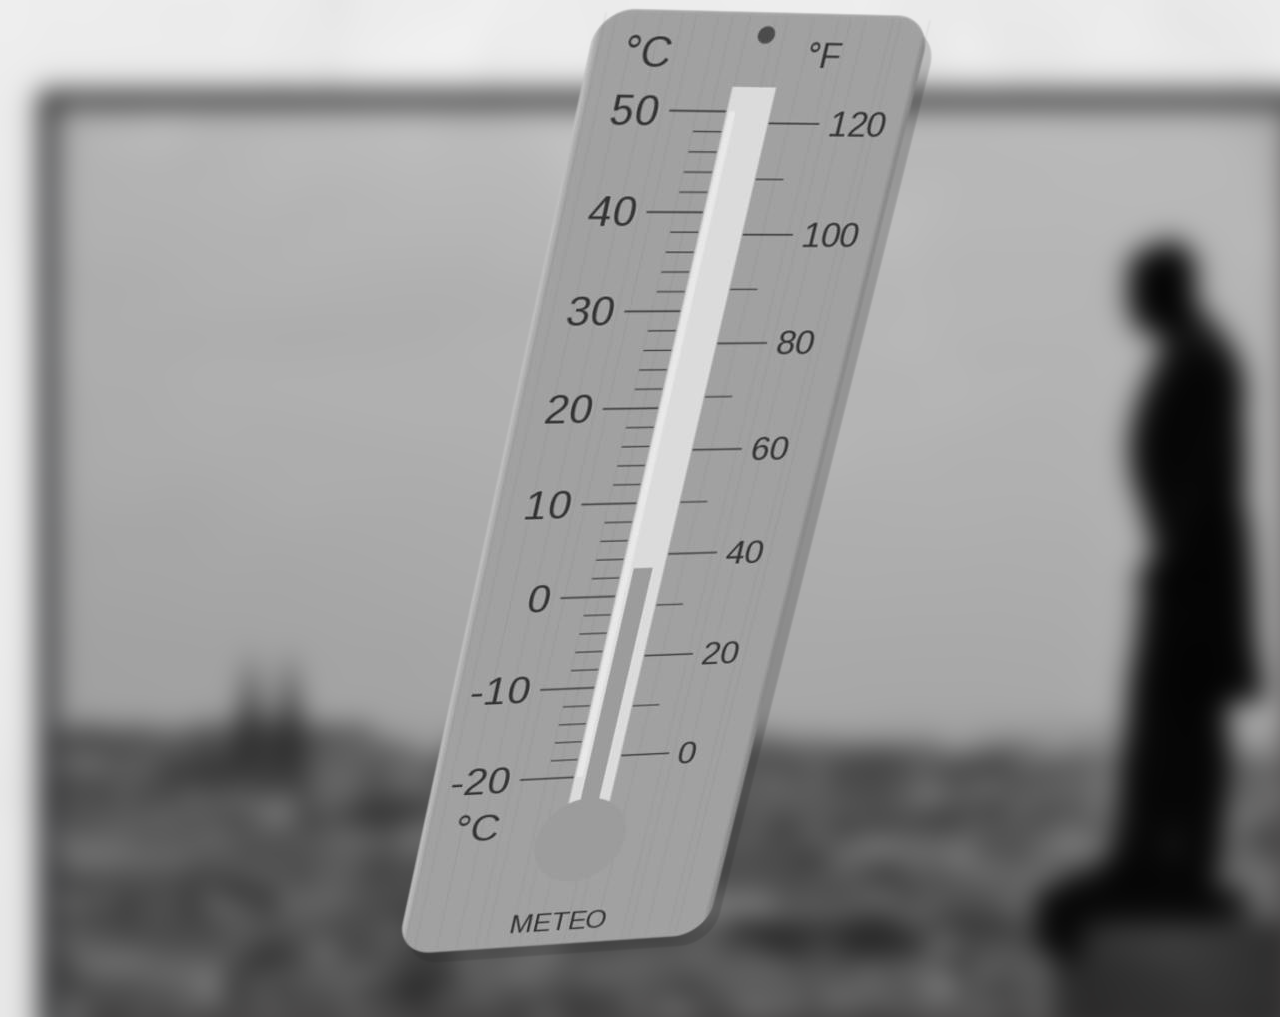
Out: value=3 unit=°C
